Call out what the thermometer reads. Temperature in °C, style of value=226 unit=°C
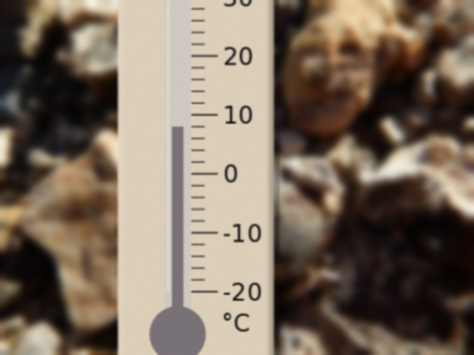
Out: value=8 unit=°C
